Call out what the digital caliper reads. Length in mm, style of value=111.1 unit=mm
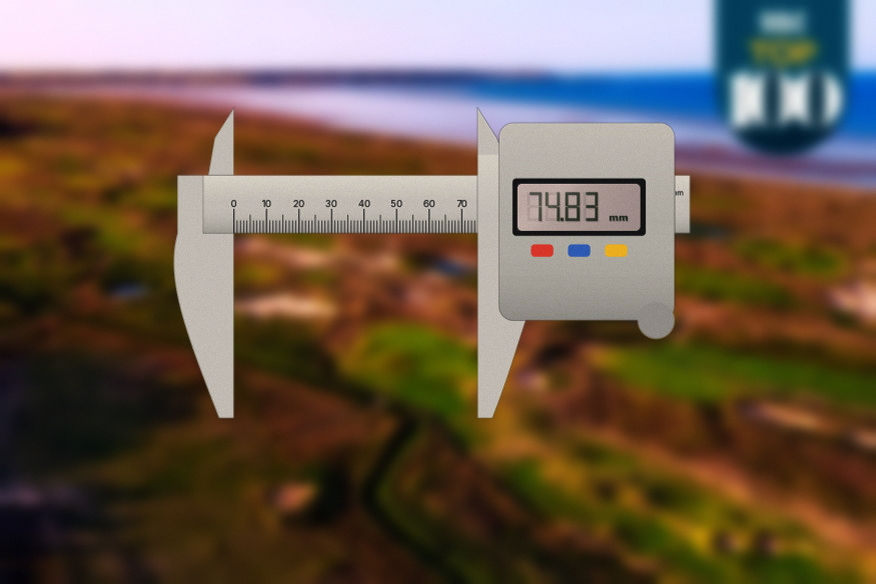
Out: value=74.83 unit=mm
